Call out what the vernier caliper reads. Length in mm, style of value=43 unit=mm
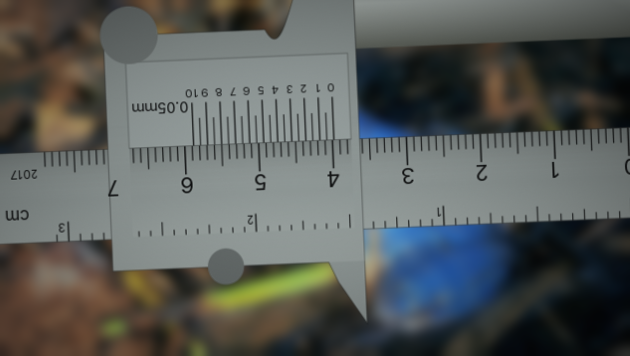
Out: value=39.8 unit=mm
